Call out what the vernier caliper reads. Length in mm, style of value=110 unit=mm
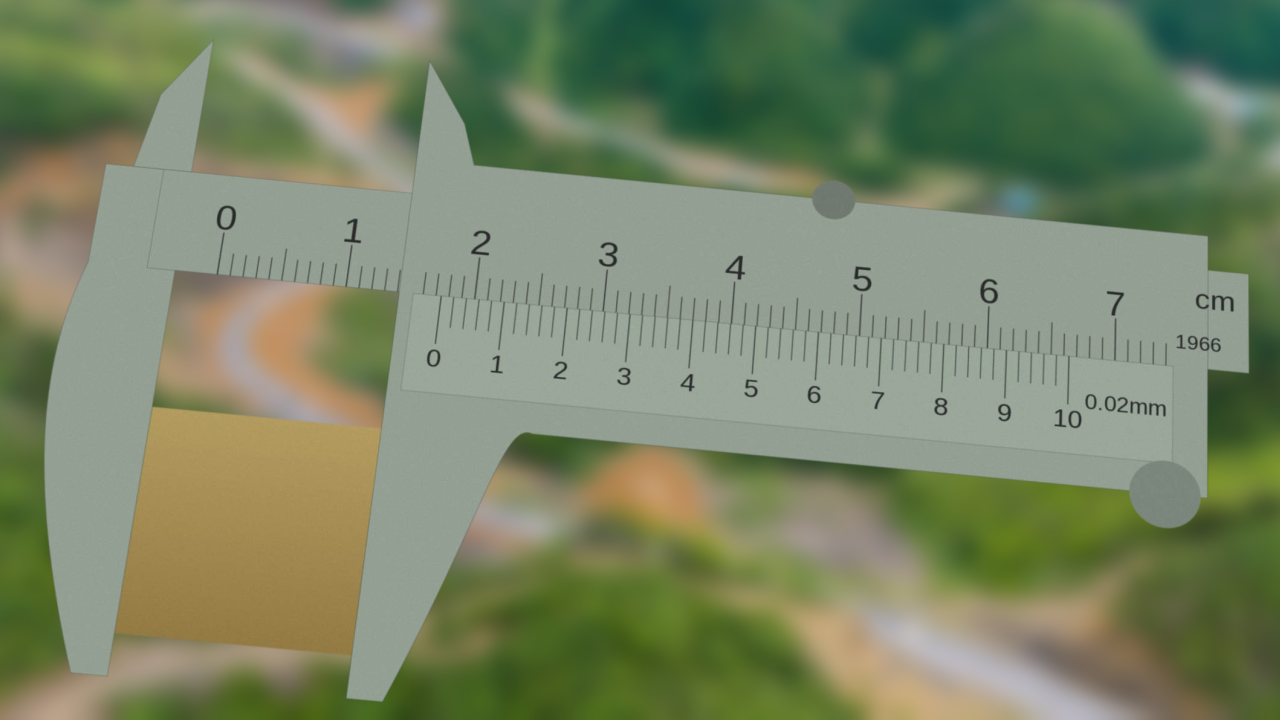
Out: value=17.4 unit=mm
